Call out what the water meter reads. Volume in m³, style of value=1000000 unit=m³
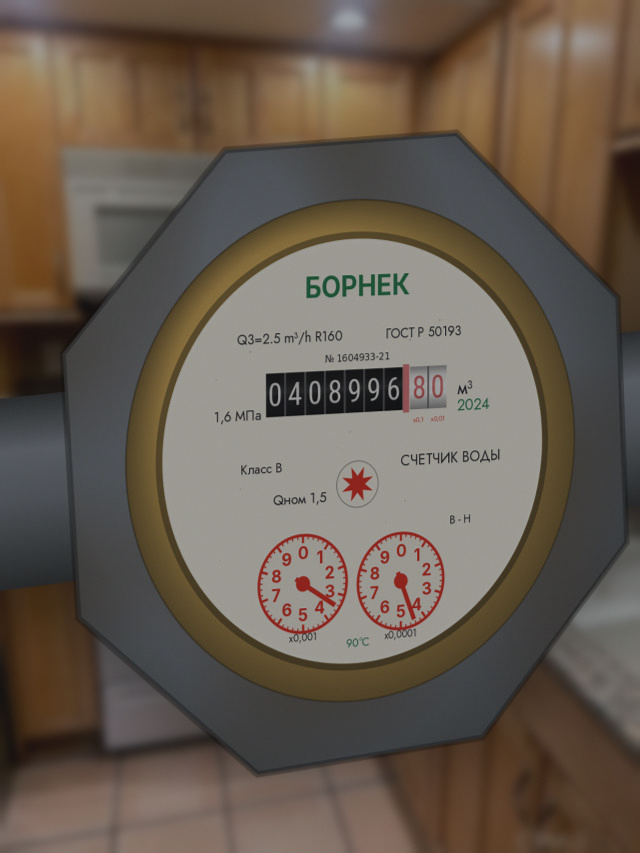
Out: value=408996.8034 unit=m³
